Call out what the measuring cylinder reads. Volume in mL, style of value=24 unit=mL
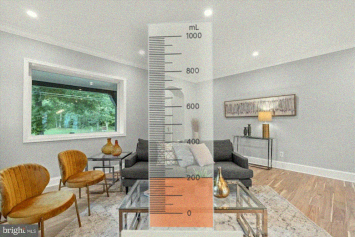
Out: value=200 unit=mL
